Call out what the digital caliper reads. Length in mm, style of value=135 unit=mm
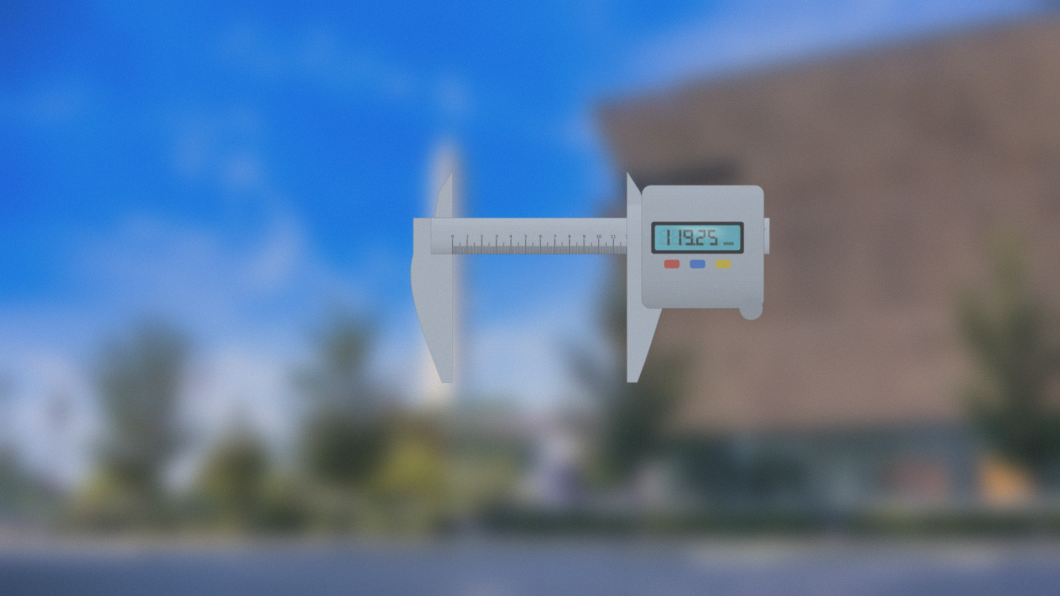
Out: value=119.25 unit=mm
